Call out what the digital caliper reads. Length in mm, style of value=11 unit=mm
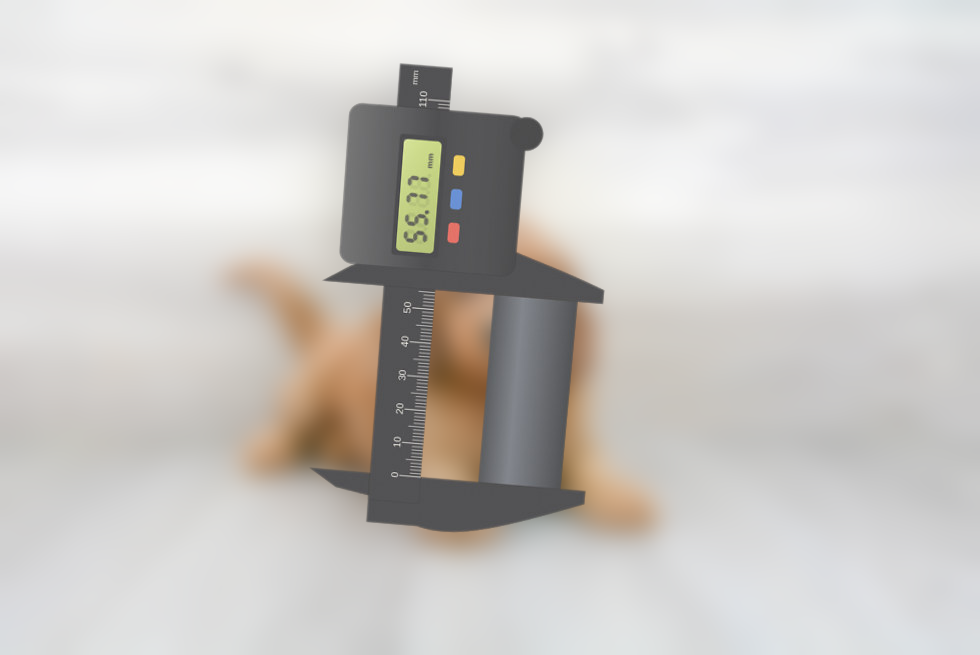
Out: value=55.77 unit=mm
